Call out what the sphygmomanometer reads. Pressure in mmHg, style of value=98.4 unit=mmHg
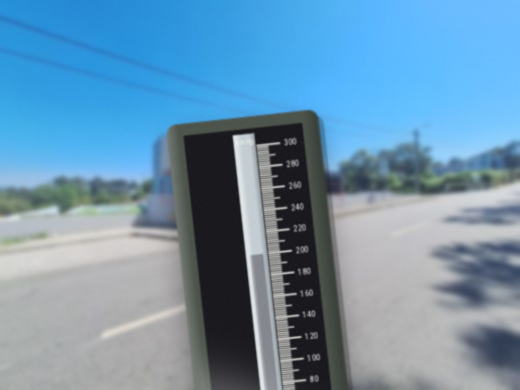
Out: value=200 unit=mmHg
